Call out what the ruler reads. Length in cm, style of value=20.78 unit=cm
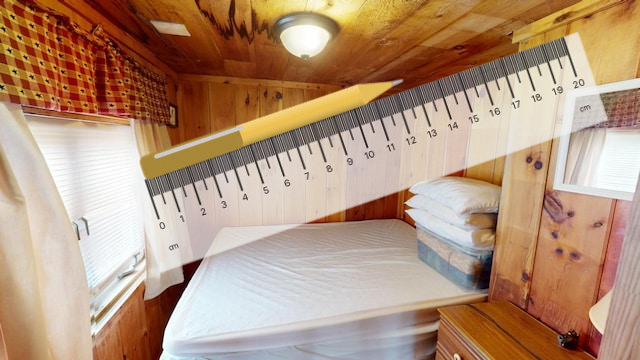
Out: value=12.5 unit=cm
